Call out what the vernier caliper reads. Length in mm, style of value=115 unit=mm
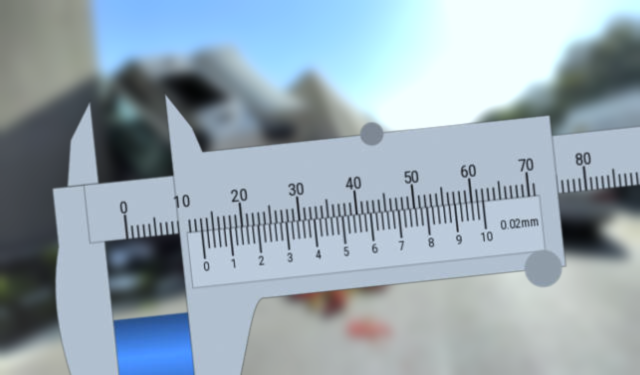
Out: value=13.0 unit=mm
